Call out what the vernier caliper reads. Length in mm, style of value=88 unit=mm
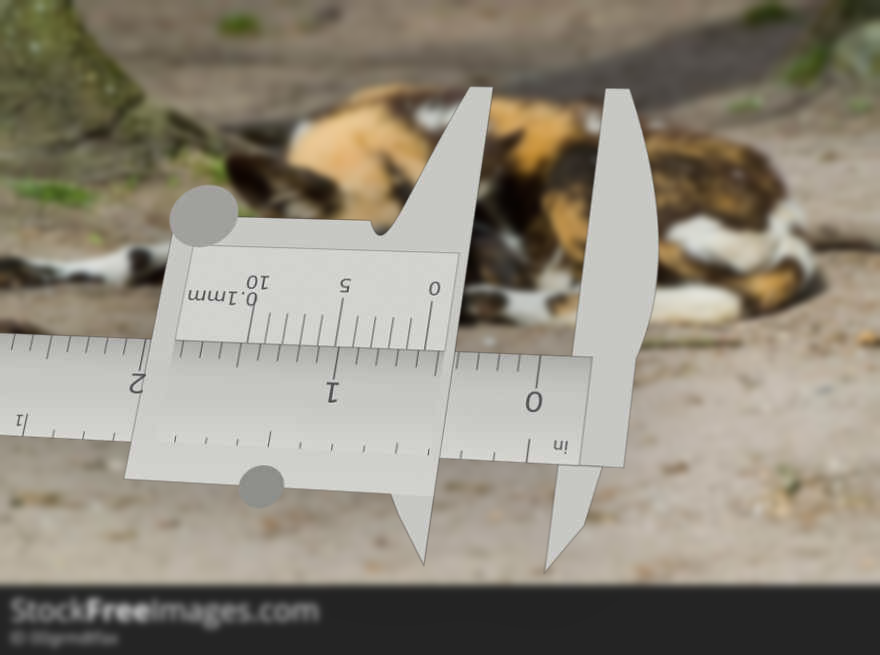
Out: value=5.7 unit=mm
